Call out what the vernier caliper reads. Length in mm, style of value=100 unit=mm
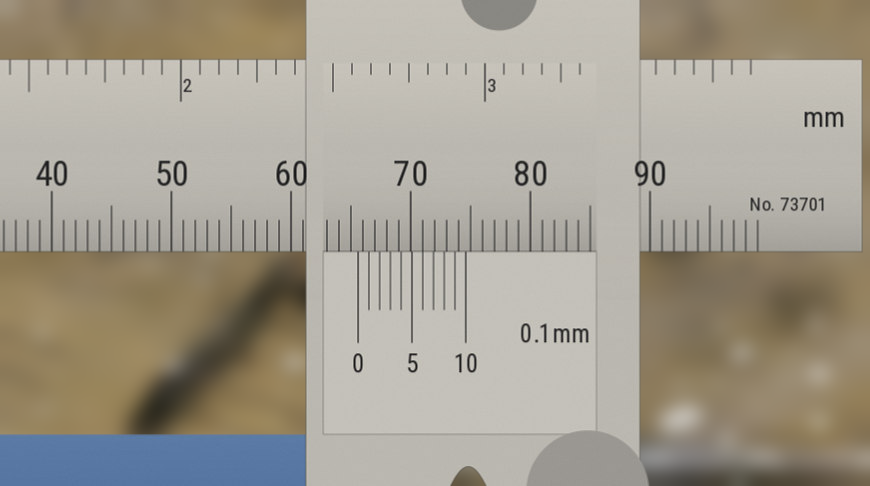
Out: value=65.6 unit=mm
